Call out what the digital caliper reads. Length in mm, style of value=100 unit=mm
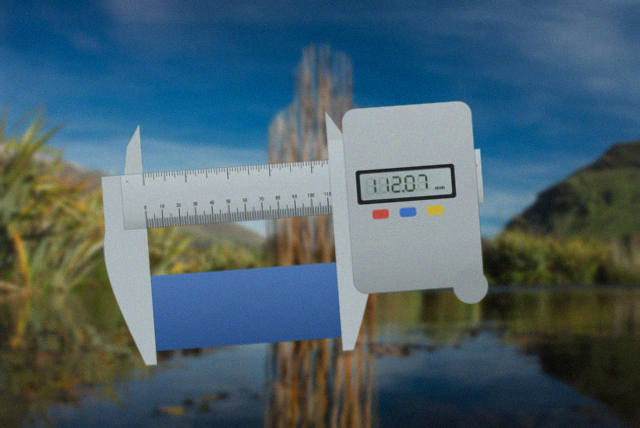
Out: value=112.07 unit=mm
